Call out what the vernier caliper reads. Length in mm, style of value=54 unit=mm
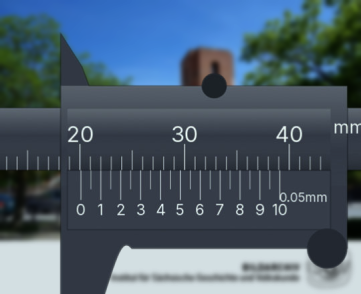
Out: value=20.1 unit=mm
